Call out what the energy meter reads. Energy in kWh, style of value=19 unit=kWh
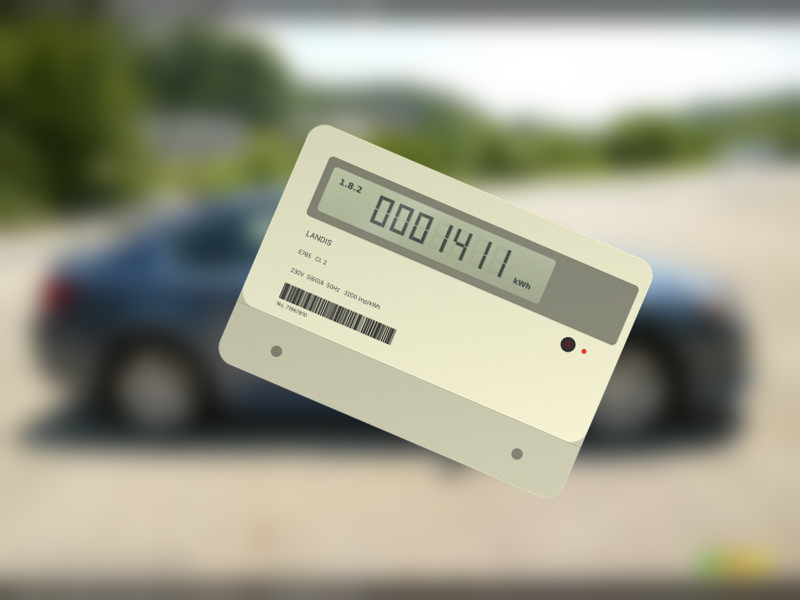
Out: value=1411 unit=kWh
